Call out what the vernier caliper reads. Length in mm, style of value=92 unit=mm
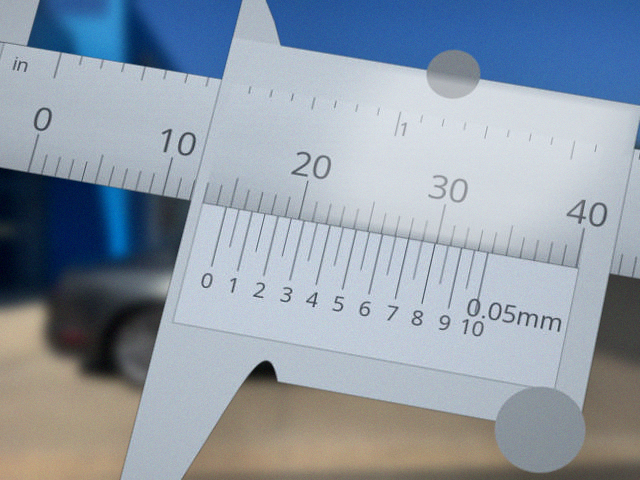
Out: value=14.7 unit=mm
